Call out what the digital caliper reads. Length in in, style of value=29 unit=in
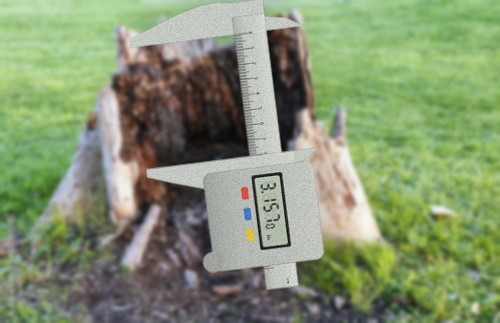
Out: value=3.1570 unit=in
